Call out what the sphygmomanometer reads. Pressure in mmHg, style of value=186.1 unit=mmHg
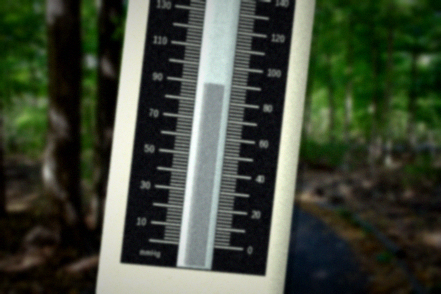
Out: value=90 unit=mmHg
